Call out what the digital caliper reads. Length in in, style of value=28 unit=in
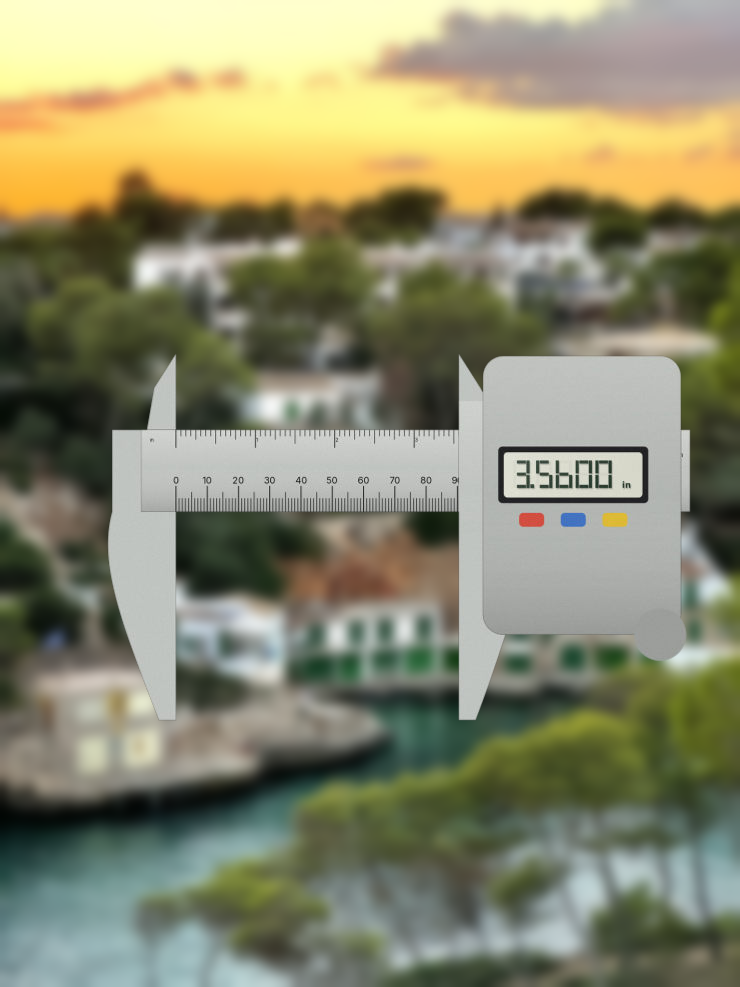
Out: value=3.5600 unit=in
